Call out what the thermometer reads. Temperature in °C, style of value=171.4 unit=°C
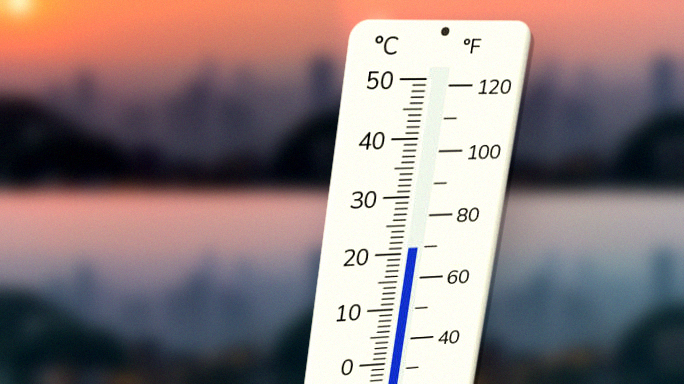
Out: value=21 unit=°C
